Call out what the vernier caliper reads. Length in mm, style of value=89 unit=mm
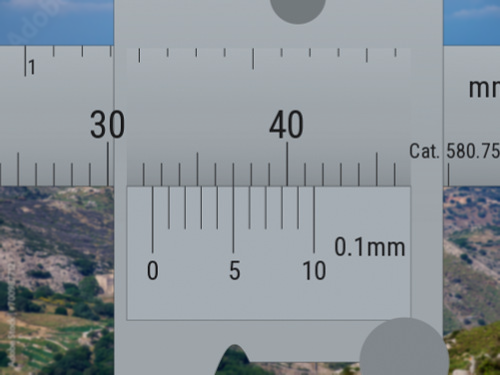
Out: value=32.5 unit=mm
